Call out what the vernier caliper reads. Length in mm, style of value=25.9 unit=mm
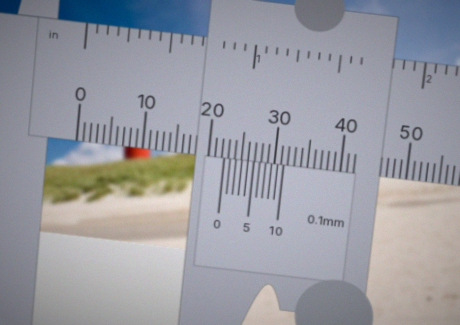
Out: value=22.4 unit=mm
